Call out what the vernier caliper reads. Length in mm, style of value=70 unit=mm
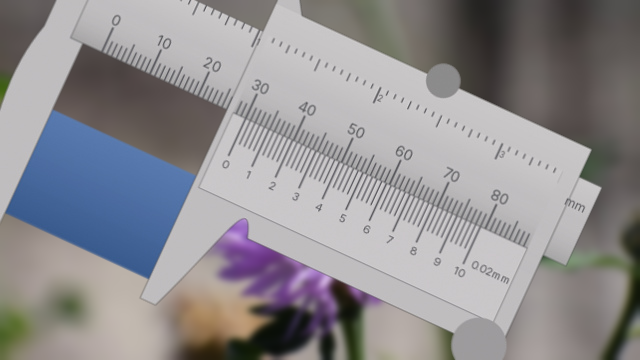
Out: value=30.0 unit=mm
